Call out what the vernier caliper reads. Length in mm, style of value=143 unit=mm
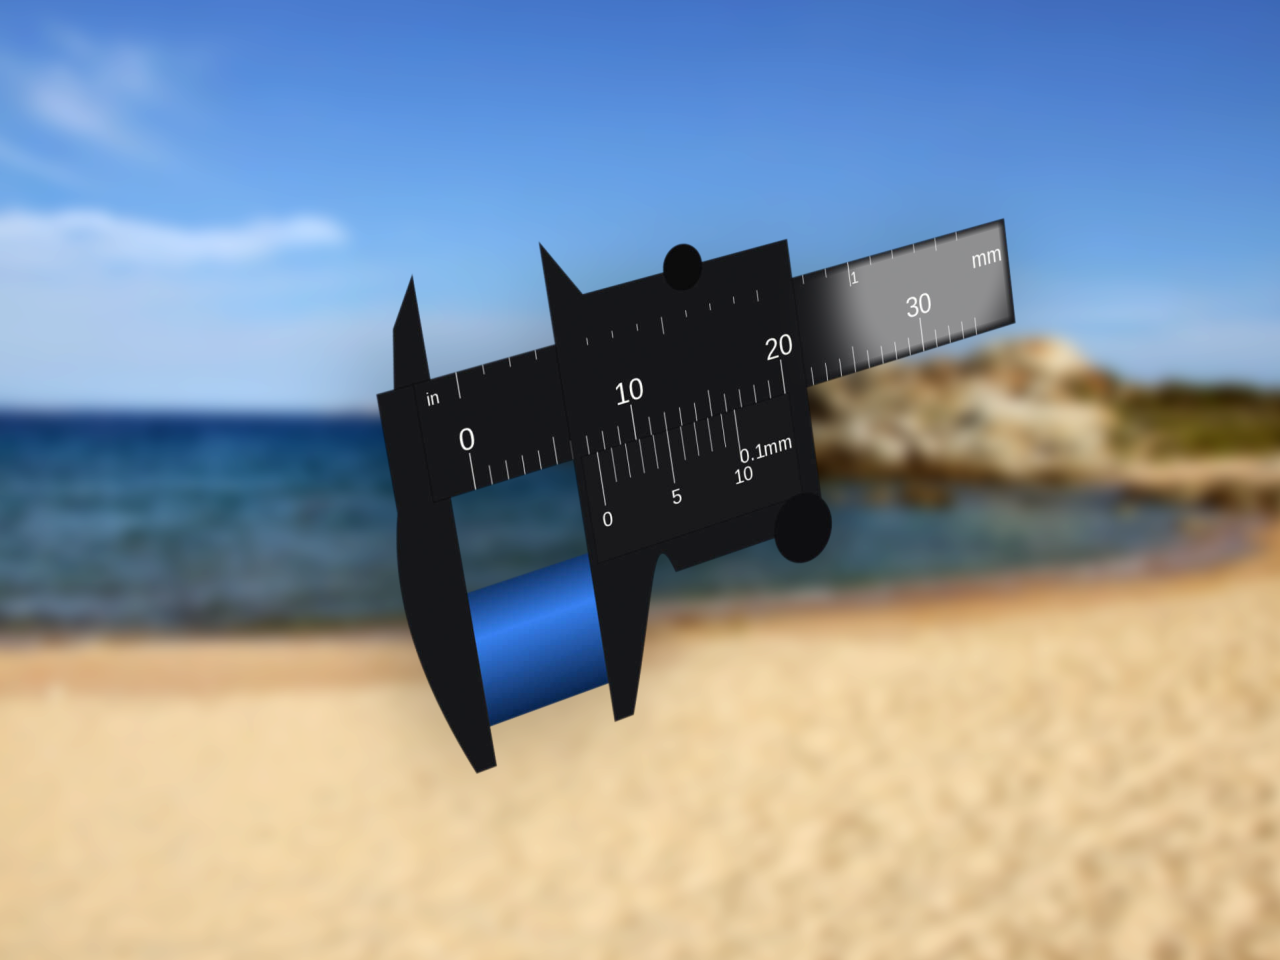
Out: value=7.5 unit=mm
